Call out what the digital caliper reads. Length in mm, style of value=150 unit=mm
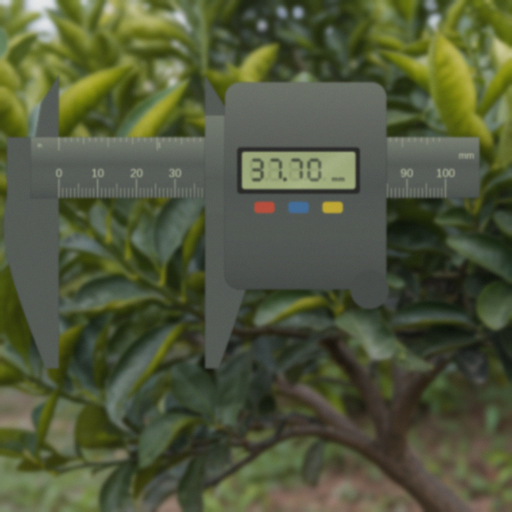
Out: value=37.70 unit=mm
